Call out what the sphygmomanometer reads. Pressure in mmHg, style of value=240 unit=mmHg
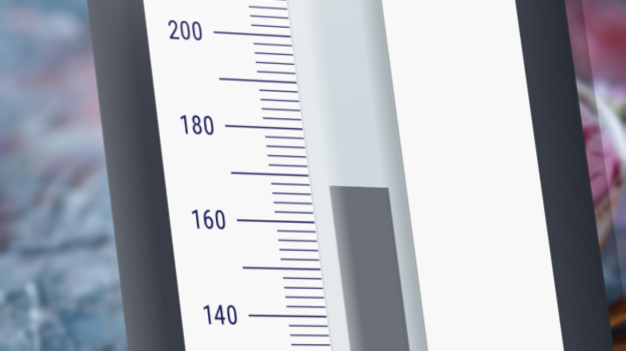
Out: value=168 unit=mmHg
